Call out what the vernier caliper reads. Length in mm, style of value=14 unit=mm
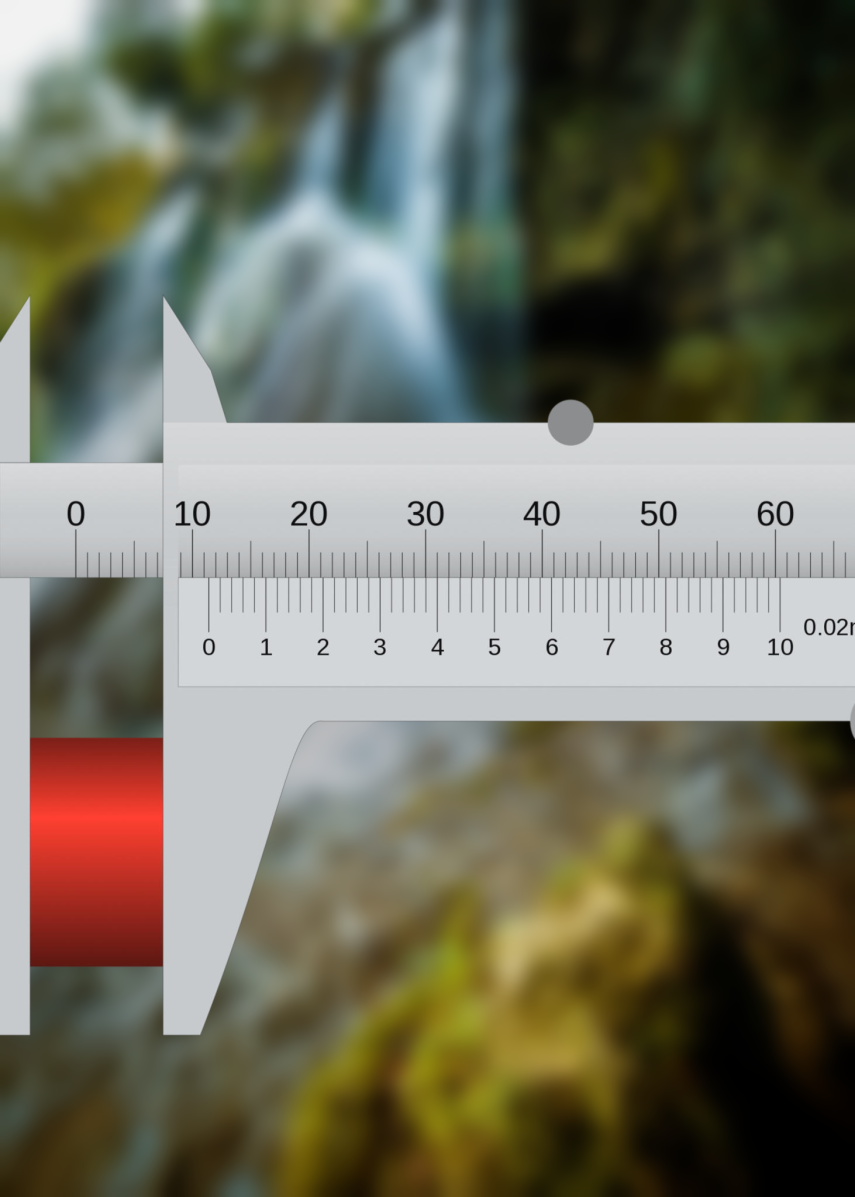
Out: value=11.4 unit=mm
